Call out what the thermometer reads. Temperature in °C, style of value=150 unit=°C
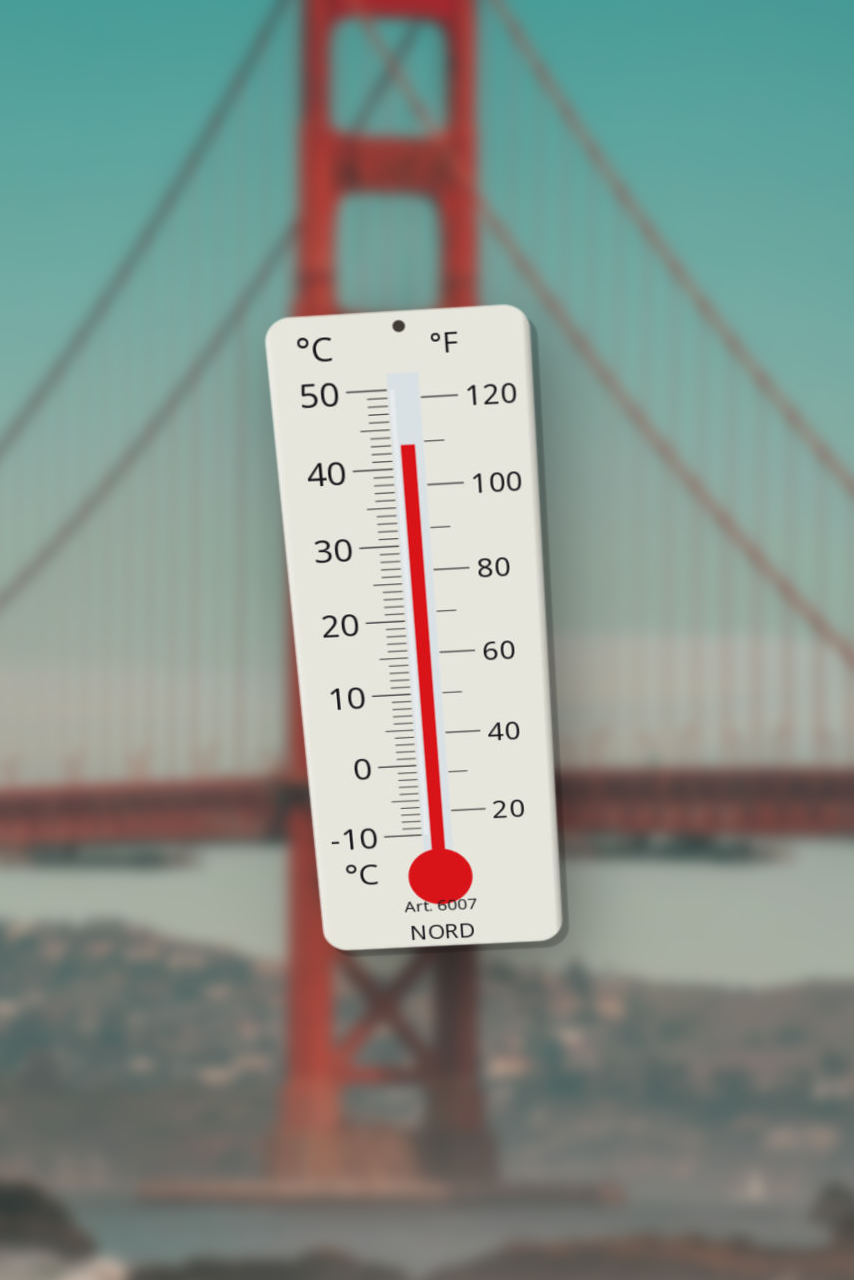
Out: value=43 unit=°C
